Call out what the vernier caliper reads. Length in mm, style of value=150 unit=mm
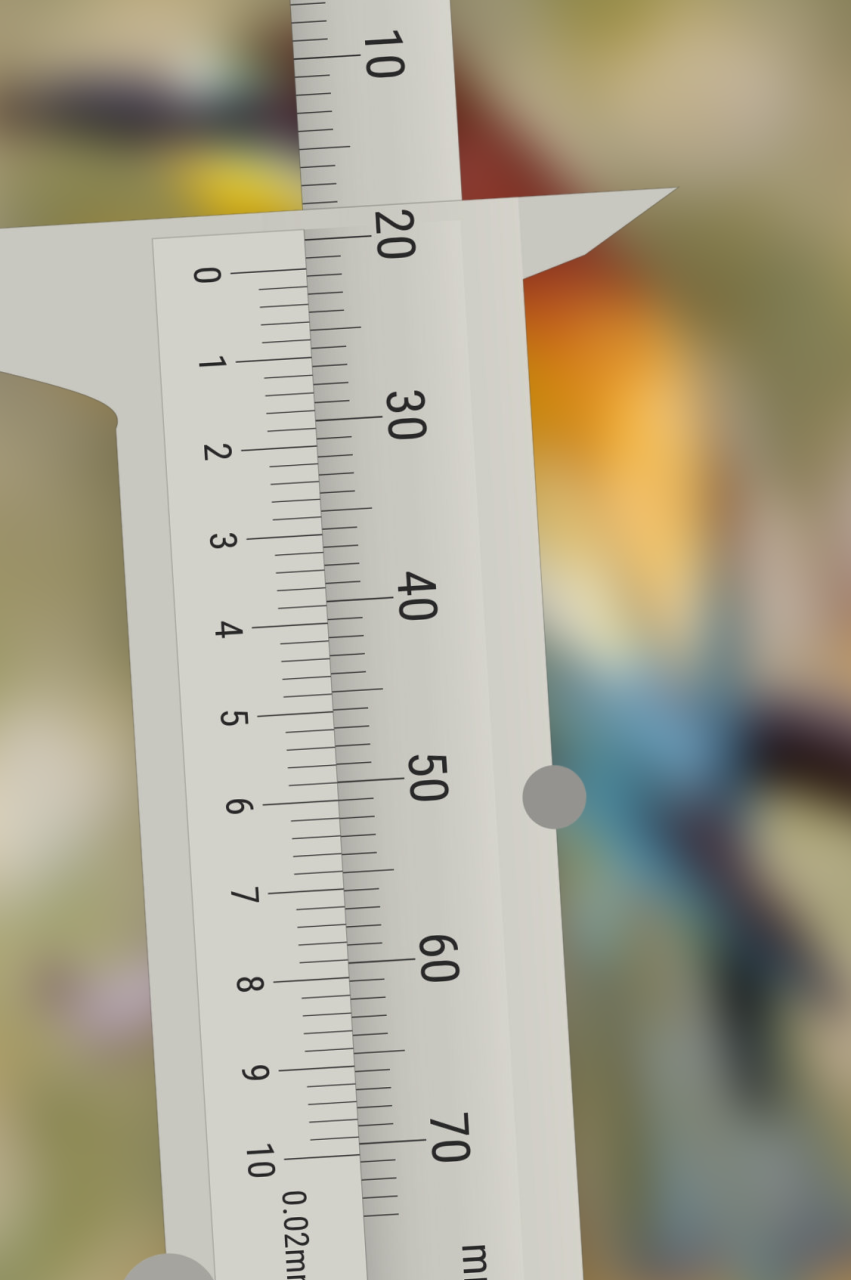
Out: value=21.6 unit=mm
